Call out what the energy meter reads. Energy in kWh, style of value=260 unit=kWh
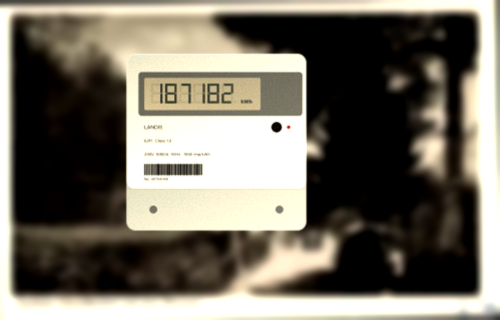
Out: value=187182 unit=kWh
